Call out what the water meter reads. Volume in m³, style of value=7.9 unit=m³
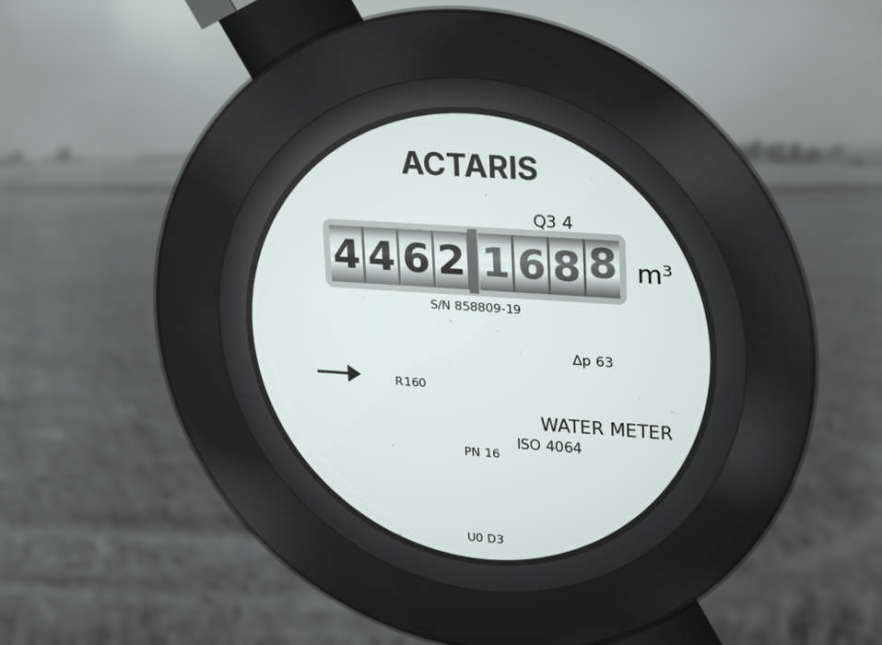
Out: value=4462.1688 unit=m³
